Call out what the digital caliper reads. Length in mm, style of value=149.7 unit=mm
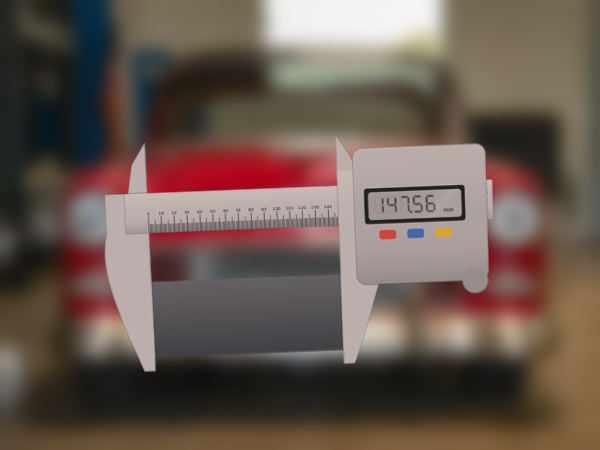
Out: value=147.56 unit=mm
